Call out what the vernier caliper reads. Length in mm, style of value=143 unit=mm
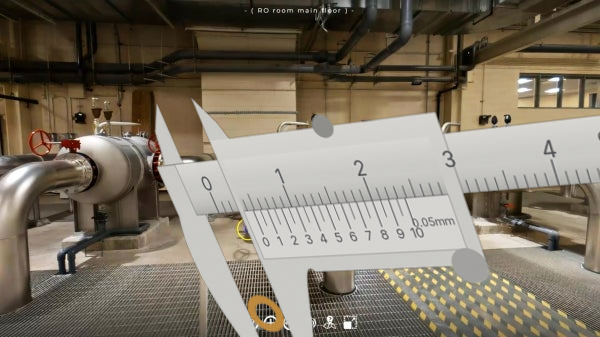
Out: value=4.8 unit=mm
